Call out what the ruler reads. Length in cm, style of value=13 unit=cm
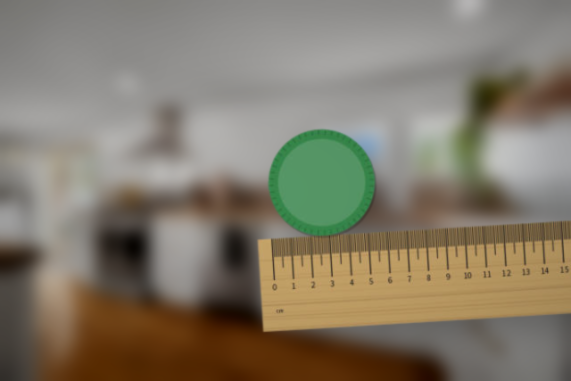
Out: value=5.5 unit=cm
